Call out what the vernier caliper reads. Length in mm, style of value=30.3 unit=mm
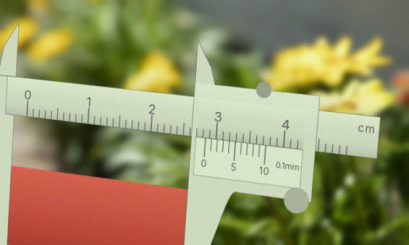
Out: value=28.4 unit=mm
